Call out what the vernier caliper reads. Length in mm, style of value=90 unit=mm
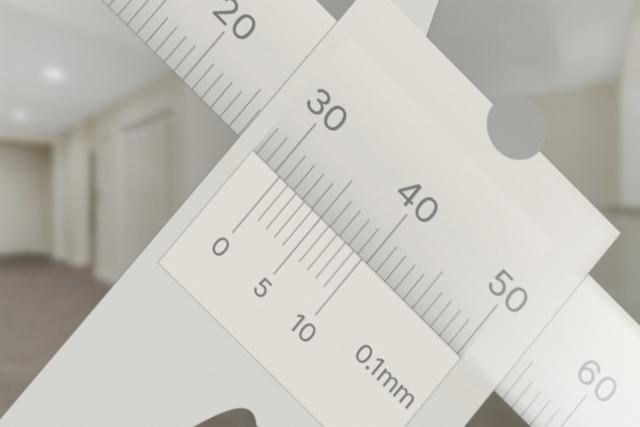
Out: value=30.5 unit=mm
